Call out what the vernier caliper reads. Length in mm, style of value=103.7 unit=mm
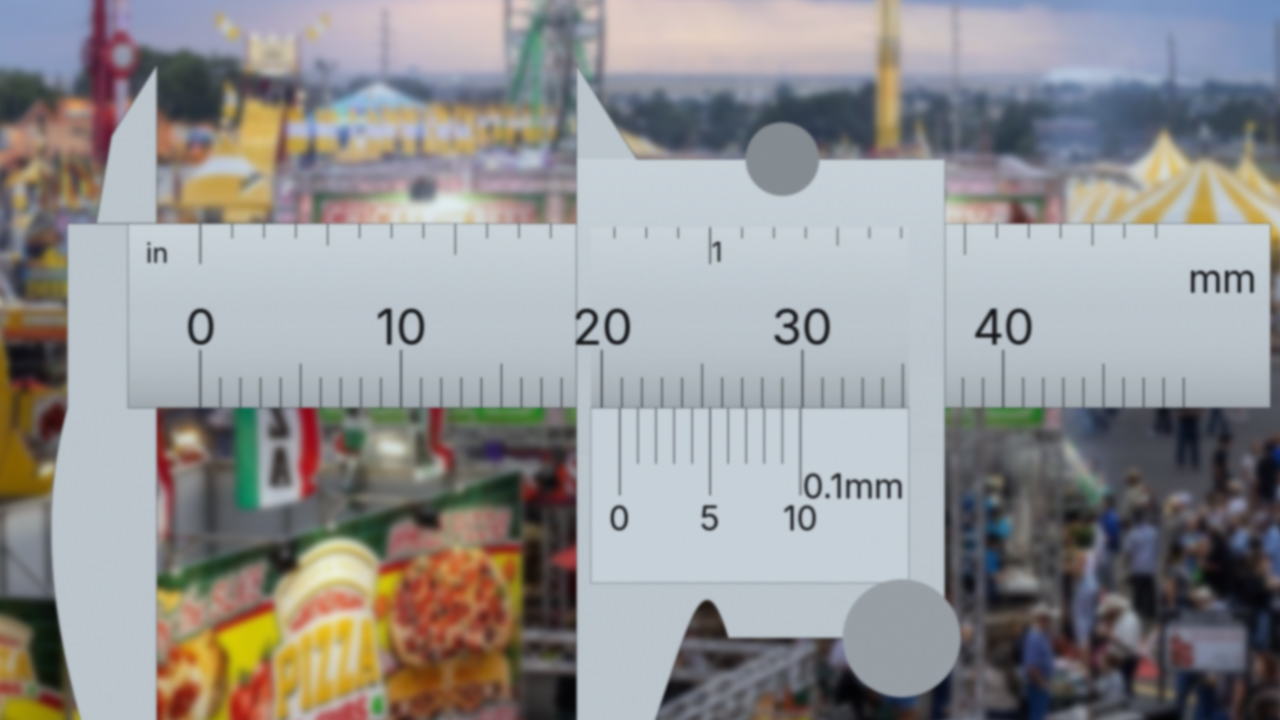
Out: value=20.9 unit=mm
